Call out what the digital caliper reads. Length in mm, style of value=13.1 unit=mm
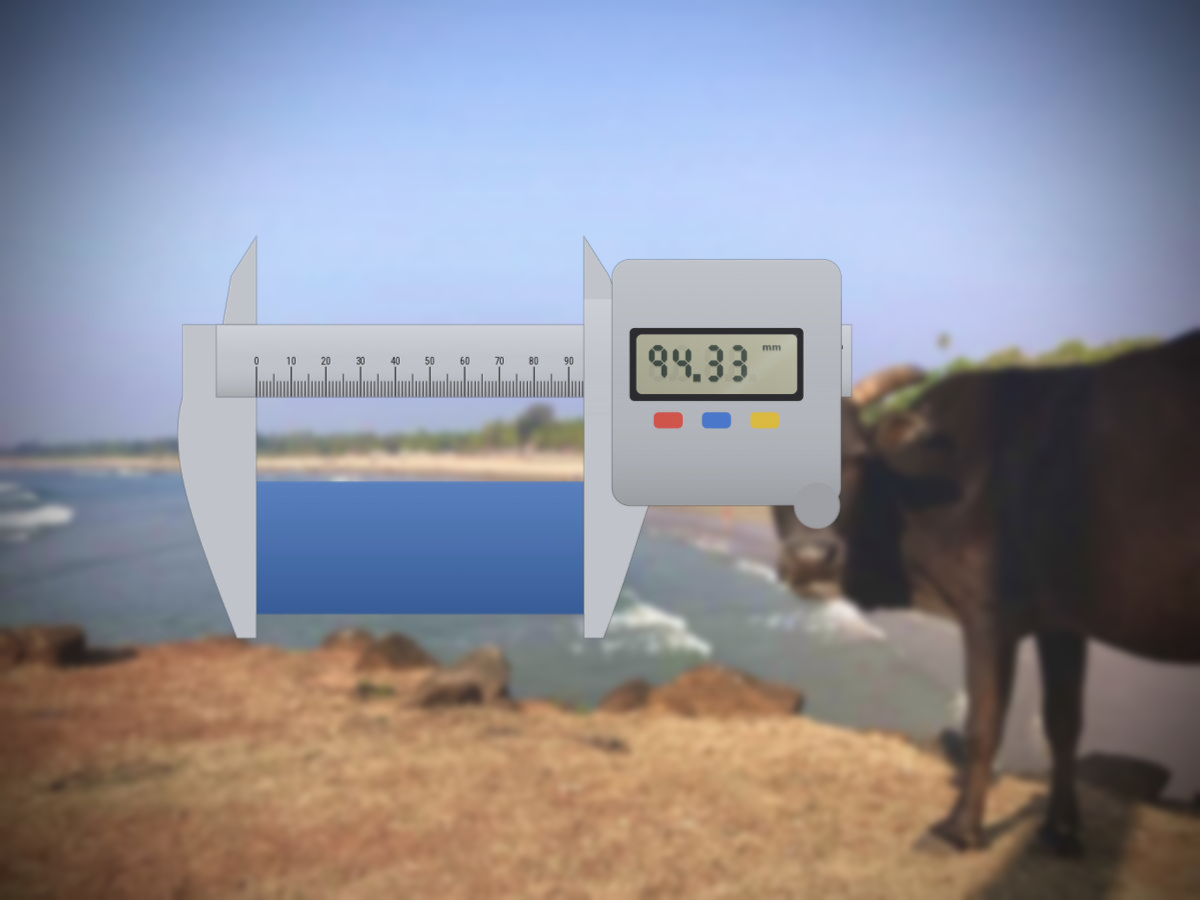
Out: value=94.33 unit=mm
